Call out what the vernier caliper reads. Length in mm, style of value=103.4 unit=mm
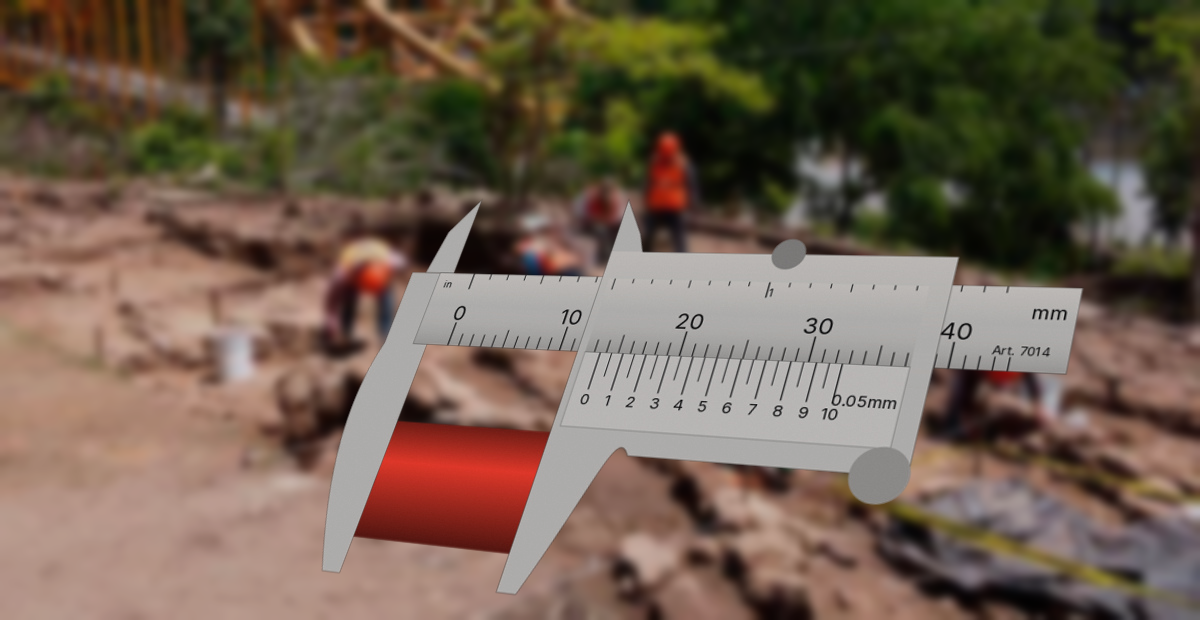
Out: value=13.5 unit=mm
